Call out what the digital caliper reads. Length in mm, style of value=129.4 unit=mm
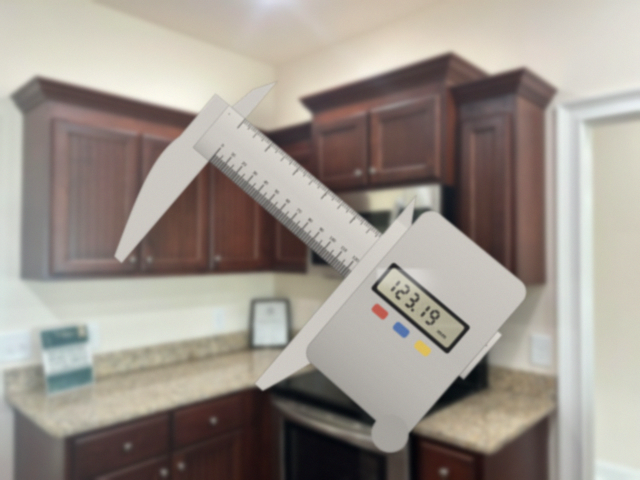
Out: value=123.19 unit=mm
